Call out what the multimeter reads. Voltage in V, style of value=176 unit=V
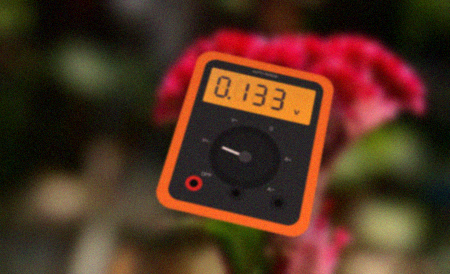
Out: value=0.133 unit=V
